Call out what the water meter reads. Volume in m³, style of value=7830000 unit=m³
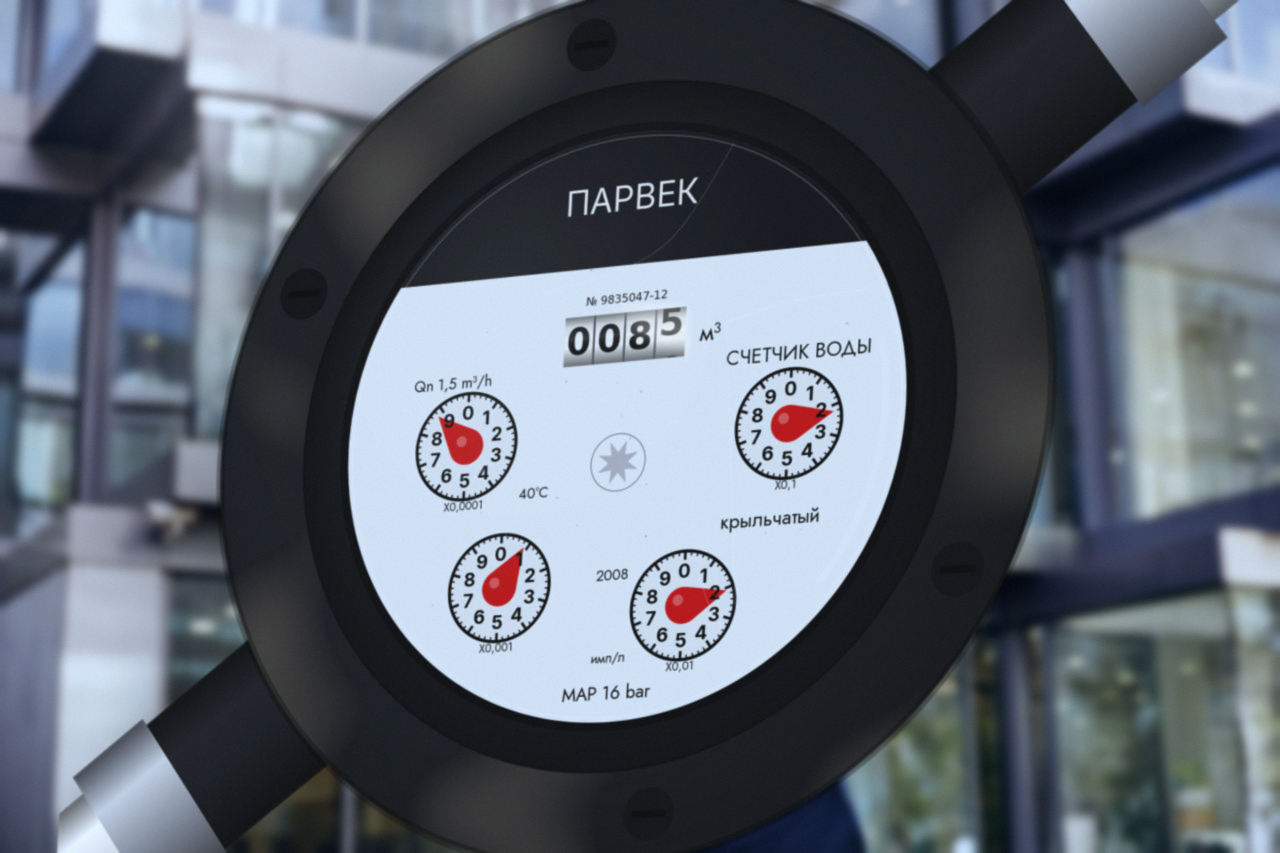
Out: value=85.2208 unit=m³
